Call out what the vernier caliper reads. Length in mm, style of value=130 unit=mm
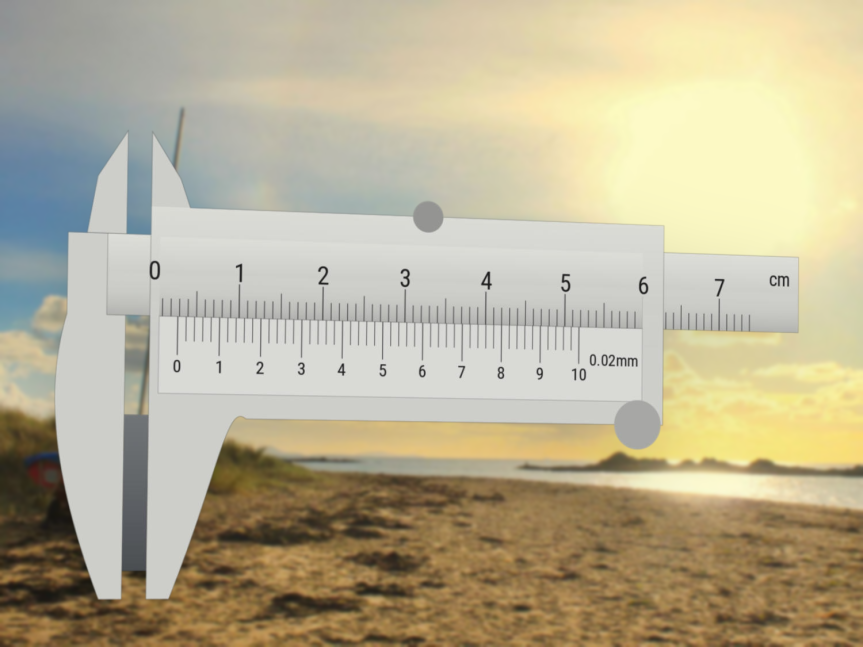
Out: value=2.8 unit=mm
